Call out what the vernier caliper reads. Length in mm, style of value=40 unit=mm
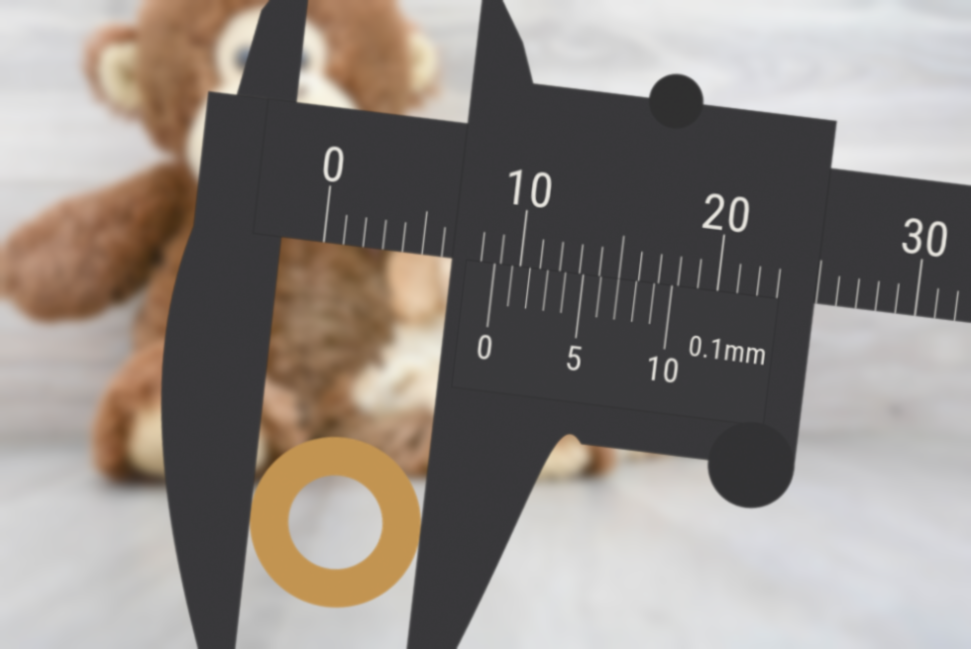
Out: value=8.7 unit=mm
